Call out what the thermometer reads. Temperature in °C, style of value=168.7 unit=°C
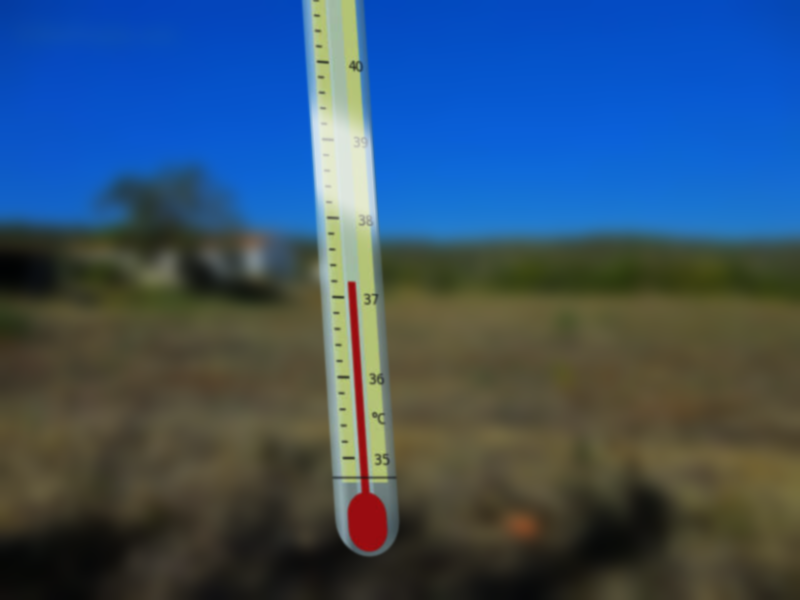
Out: value=37.2 unit=°C
